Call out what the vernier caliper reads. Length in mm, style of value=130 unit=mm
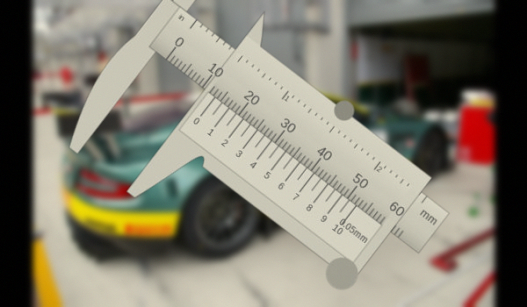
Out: value=13.5 unit=mm
